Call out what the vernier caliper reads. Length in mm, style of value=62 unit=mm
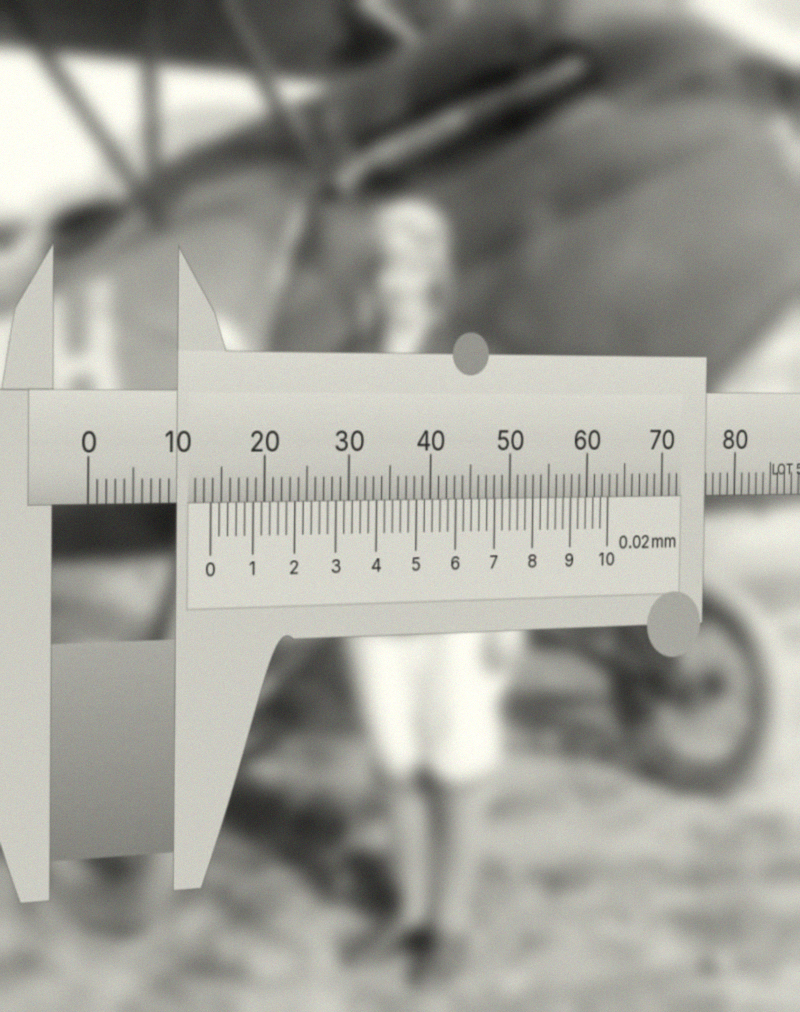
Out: value=13.8 unit=mm
